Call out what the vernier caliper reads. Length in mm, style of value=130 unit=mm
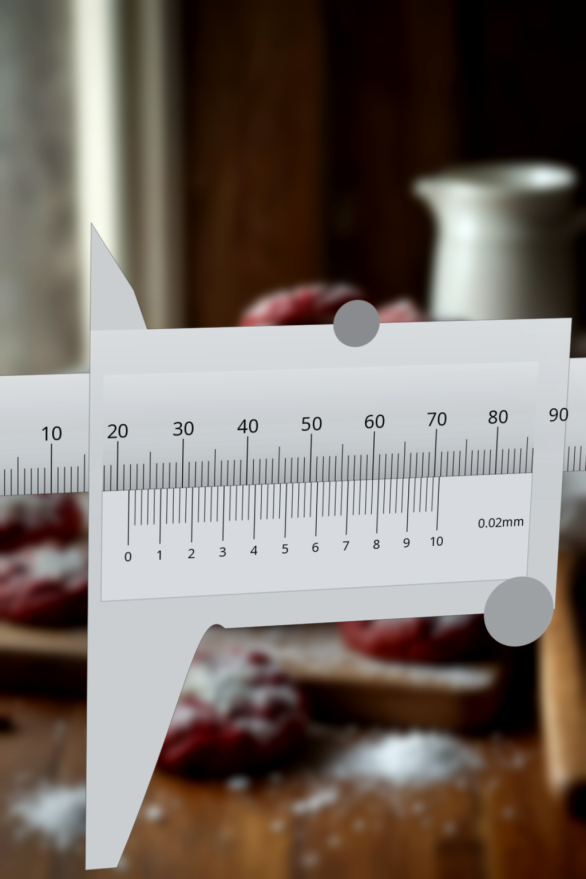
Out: value=21.8 unit=mm
